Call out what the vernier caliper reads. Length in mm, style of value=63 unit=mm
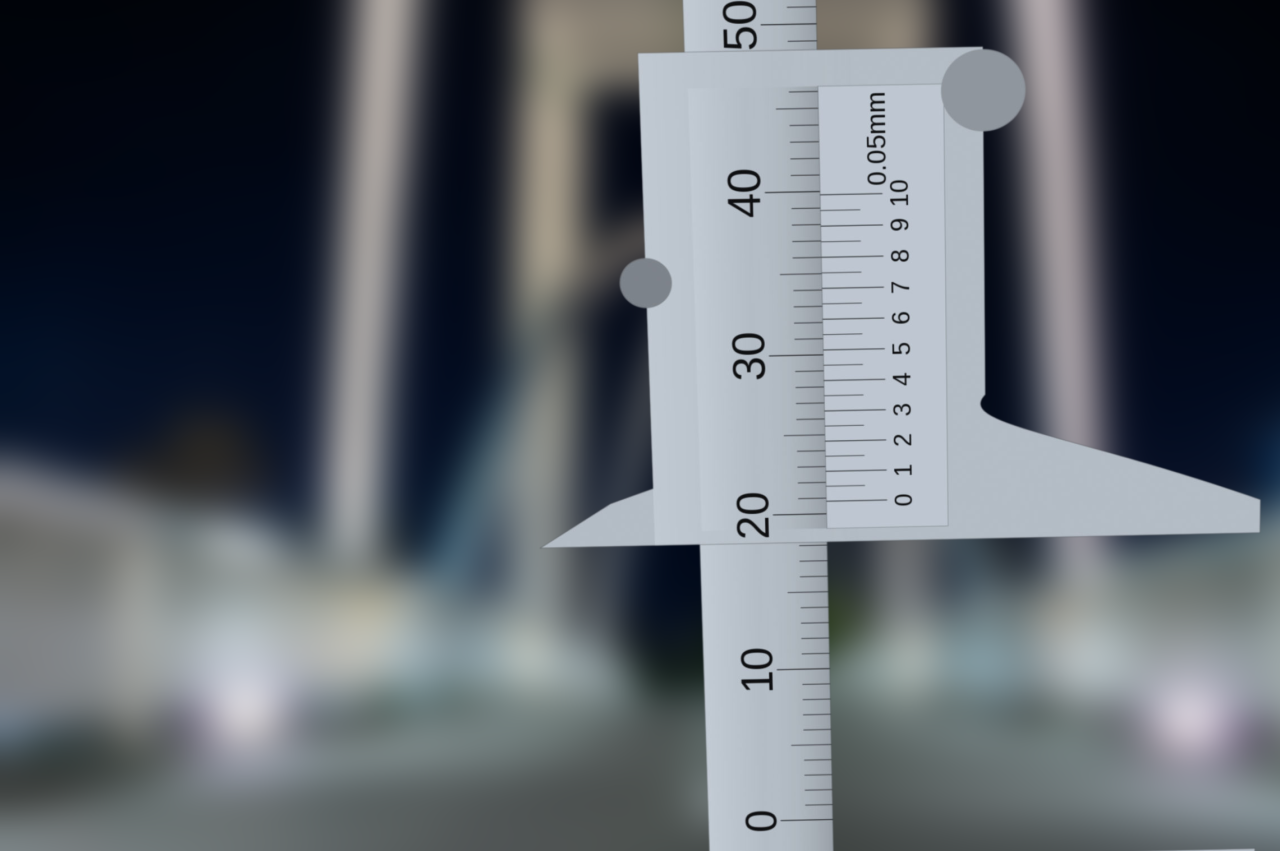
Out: value=20.8 unit=mm
